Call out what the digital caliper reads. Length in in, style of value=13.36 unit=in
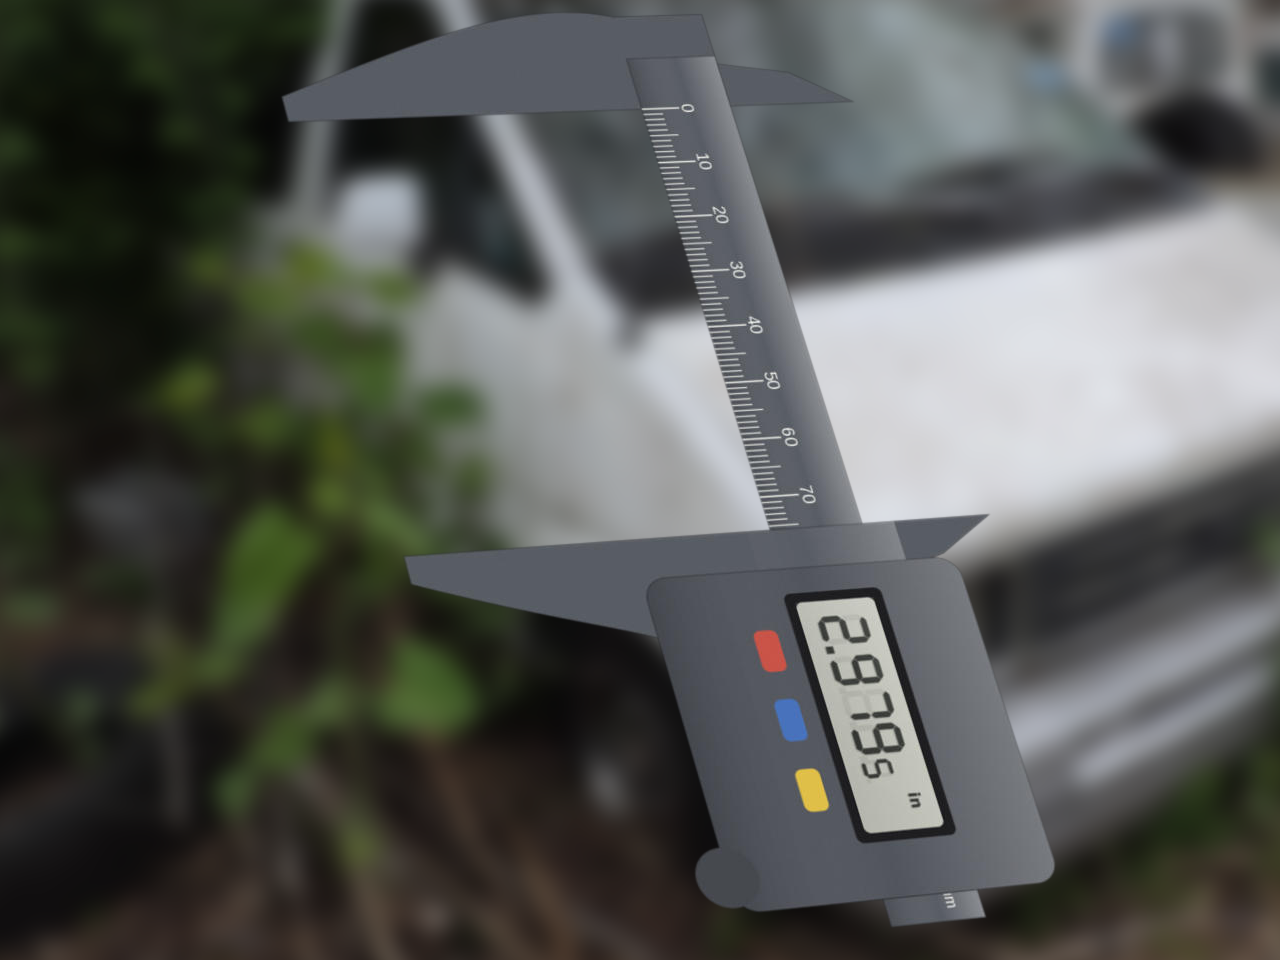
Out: value=2.9795 unit=in
